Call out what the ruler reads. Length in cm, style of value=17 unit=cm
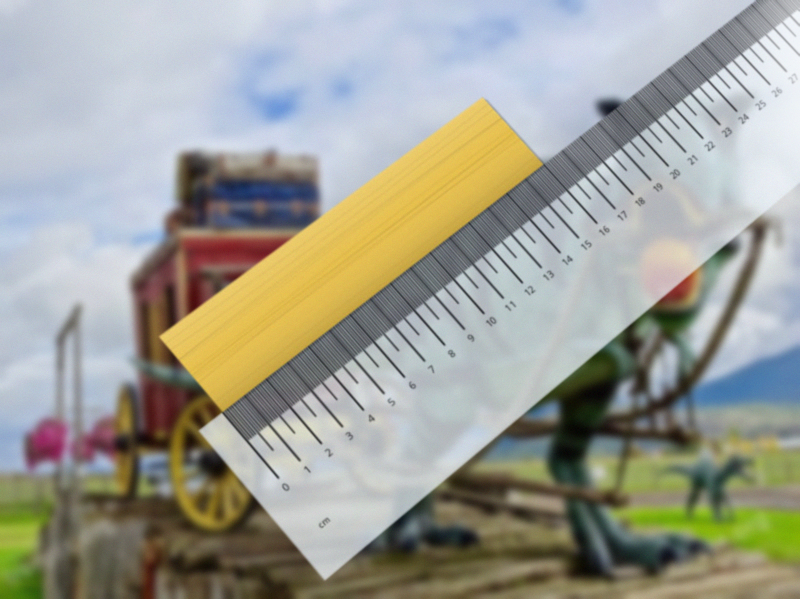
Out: value=16 unit=cm
